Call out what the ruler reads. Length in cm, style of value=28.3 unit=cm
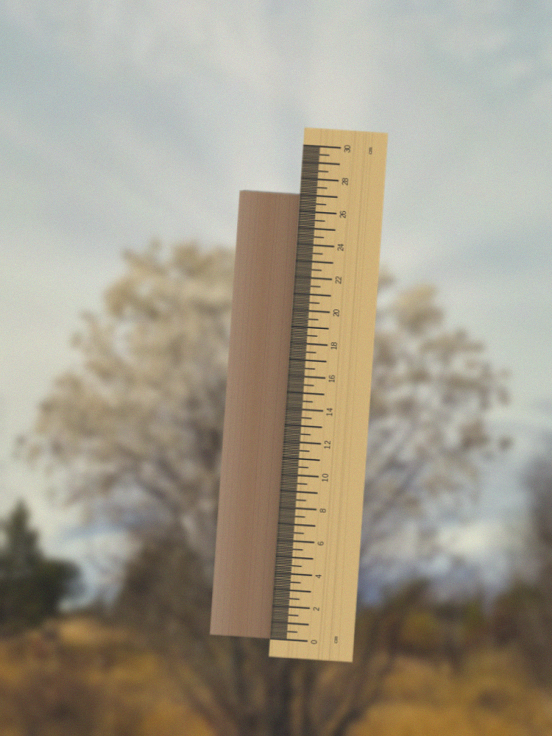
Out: value=27 unit=cm
